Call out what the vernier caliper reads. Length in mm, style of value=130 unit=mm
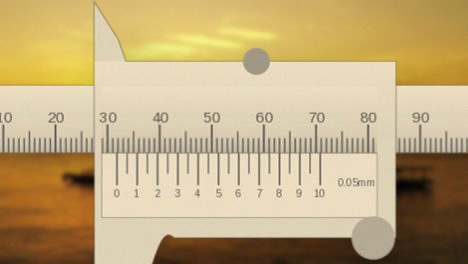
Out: value=31.8 unit=mm
